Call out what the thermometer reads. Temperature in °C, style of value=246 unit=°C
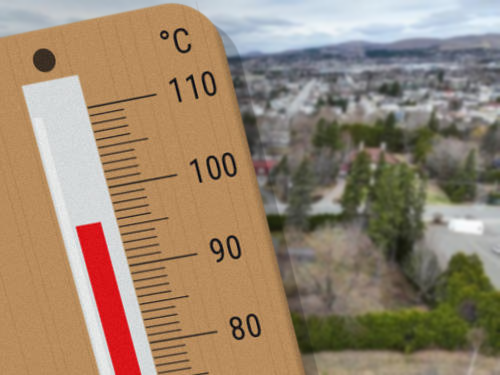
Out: value=96 unit=°C
